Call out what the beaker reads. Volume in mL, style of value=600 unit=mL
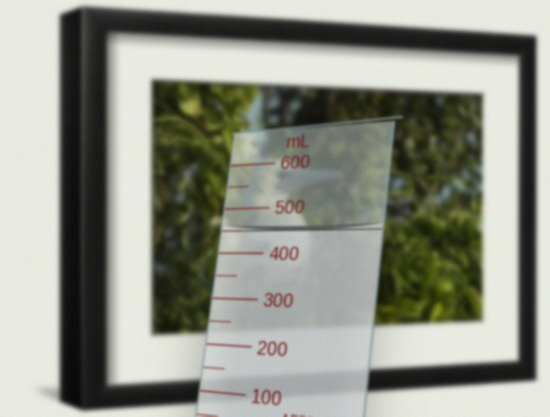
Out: value=450 unit=mL
